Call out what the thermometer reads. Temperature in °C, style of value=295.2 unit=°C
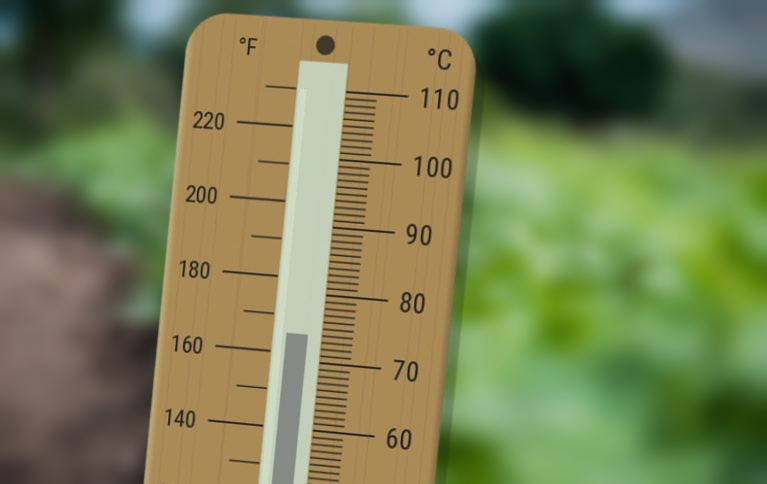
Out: value=74 unit=°C
